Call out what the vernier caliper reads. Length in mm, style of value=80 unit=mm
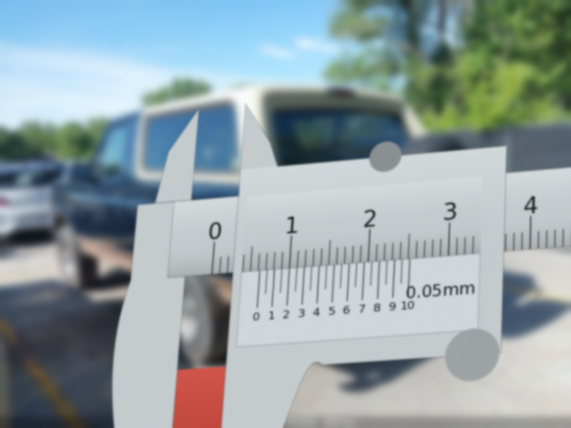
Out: value=6.2 unit=mm
